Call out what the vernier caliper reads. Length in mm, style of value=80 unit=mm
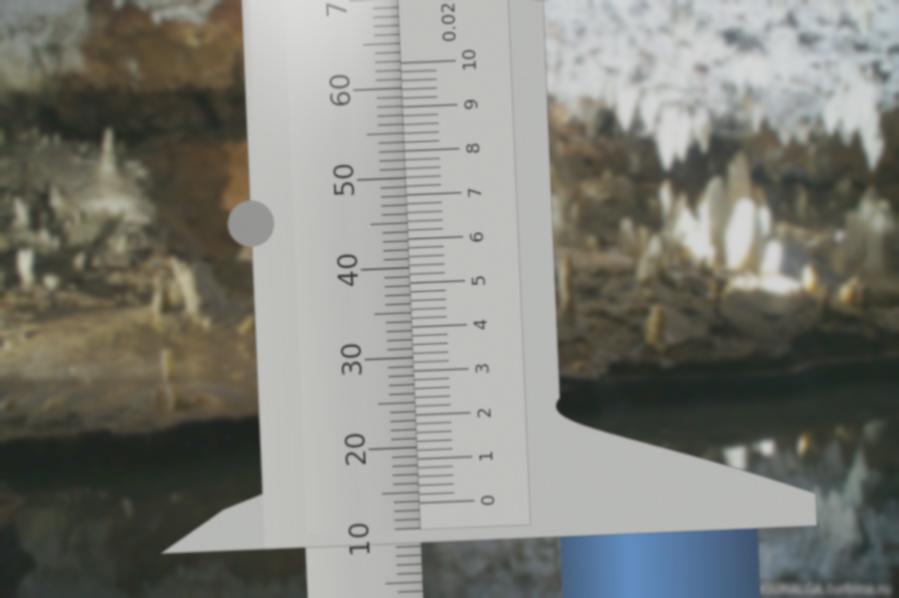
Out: value=13.8 unit=mm
